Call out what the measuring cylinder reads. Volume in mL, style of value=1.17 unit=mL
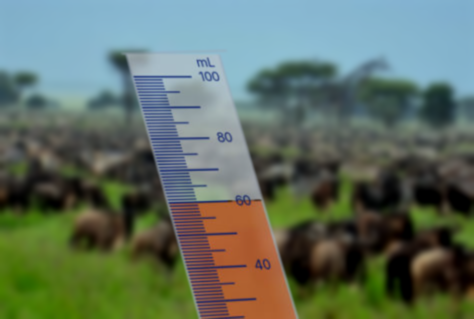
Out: value=60 unit=mL
